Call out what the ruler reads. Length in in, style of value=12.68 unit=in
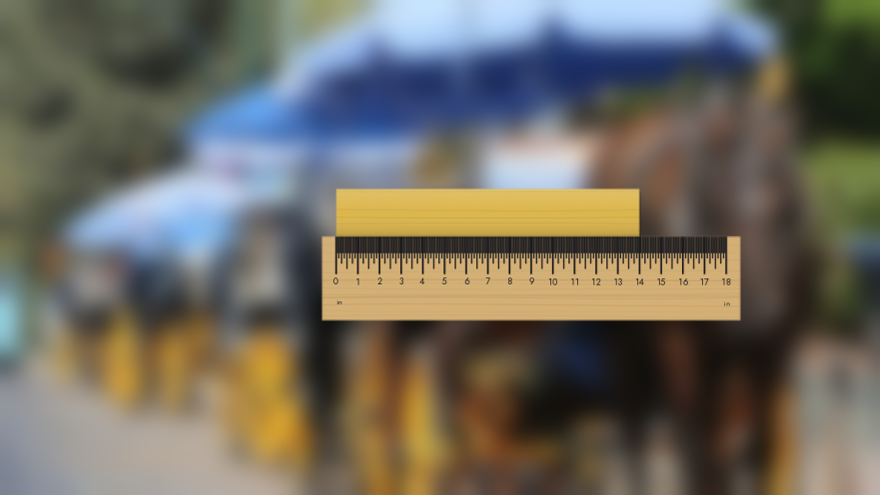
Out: value=14 unit=in
